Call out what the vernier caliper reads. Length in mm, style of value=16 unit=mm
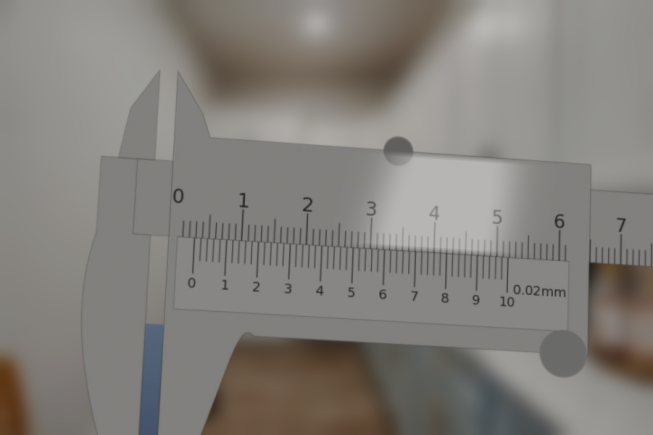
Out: value=2.8 unit=mm
